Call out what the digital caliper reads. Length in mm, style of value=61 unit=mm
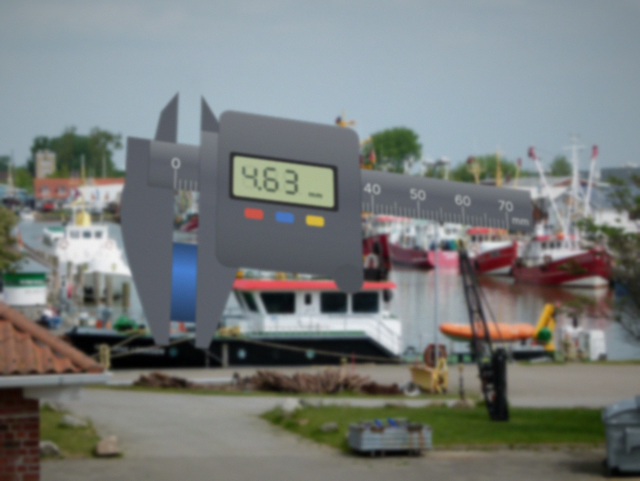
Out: value=4.63 unit=mm
